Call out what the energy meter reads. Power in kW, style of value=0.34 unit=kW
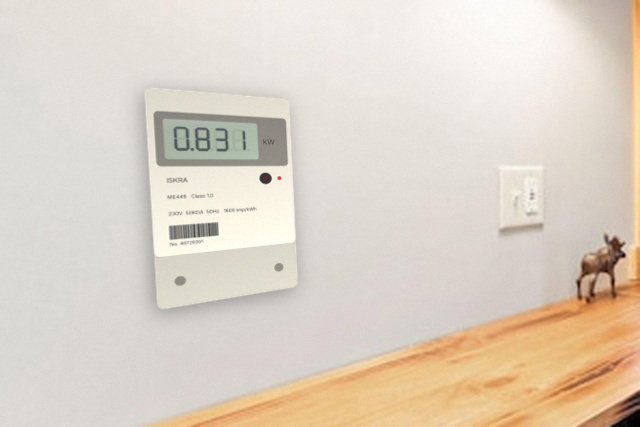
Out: value=0.831 unit=kW
